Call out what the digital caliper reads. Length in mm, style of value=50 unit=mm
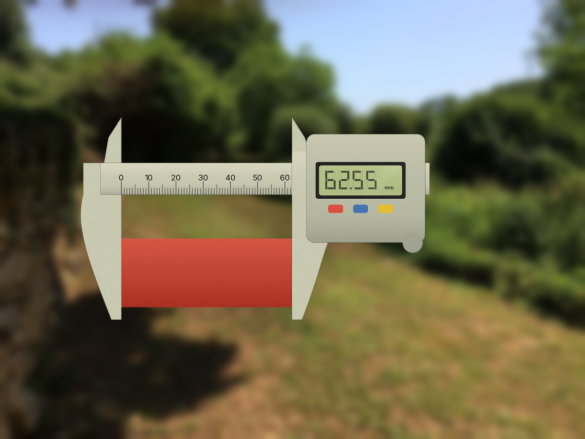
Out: value=62.55 unit=mm
